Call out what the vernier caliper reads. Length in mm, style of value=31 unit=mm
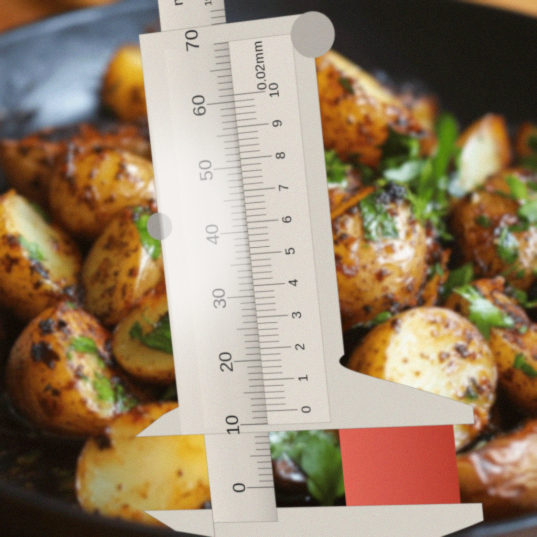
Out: value=12.0 unit=mm
